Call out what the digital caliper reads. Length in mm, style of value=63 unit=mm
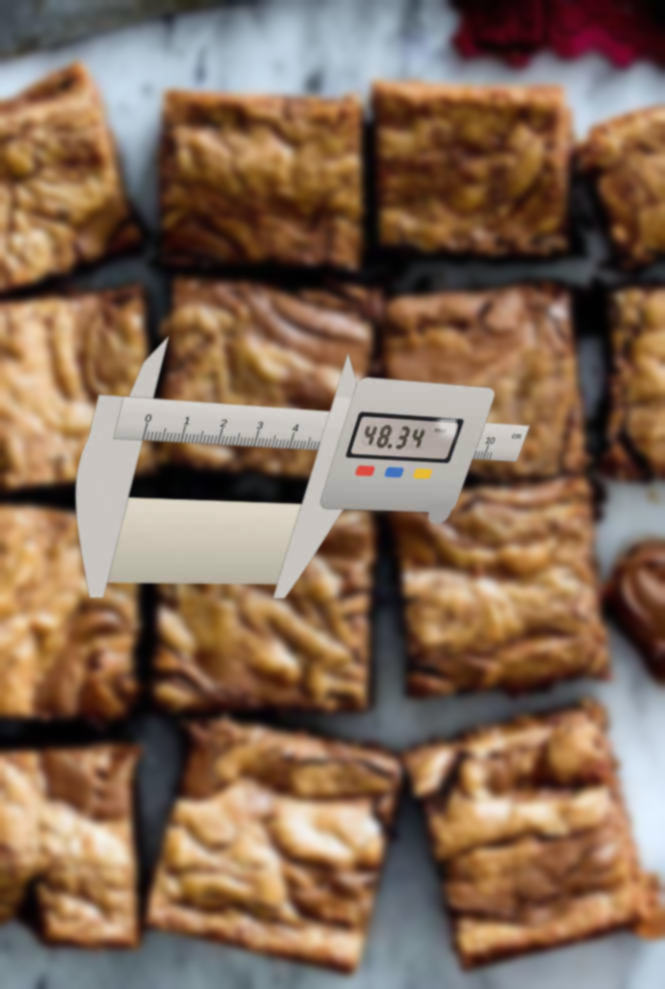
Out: value=48.34 unit=mm
